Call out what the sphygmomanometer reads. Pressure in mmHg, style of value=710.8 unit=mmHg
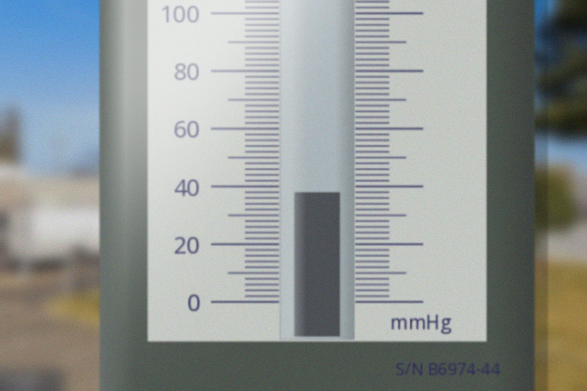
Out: value=38 unit=mmHg
